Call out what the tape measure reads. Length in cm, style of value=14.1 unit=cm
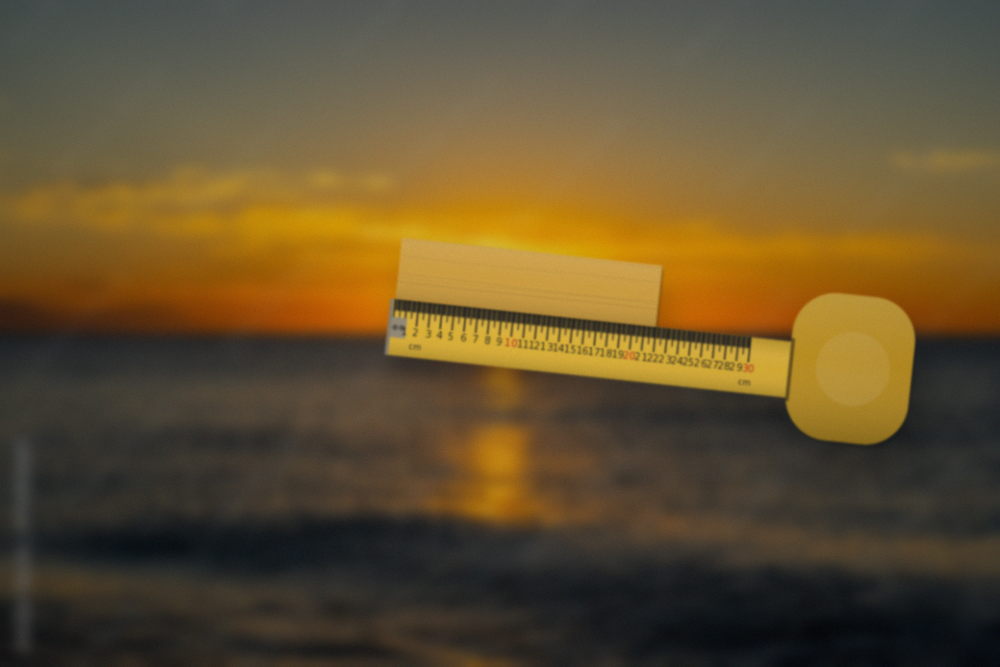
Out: value=22 unit=cm
